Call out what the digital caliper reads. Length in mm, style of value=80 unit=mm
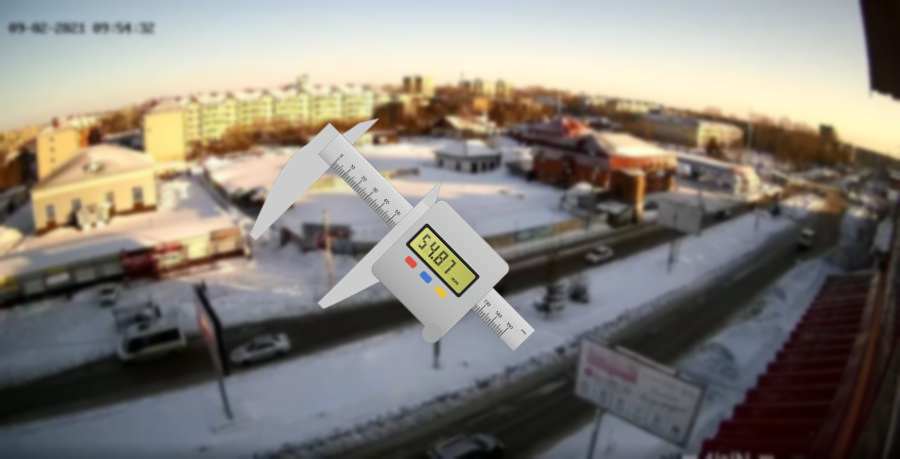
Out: value=54.87 unit=mm
